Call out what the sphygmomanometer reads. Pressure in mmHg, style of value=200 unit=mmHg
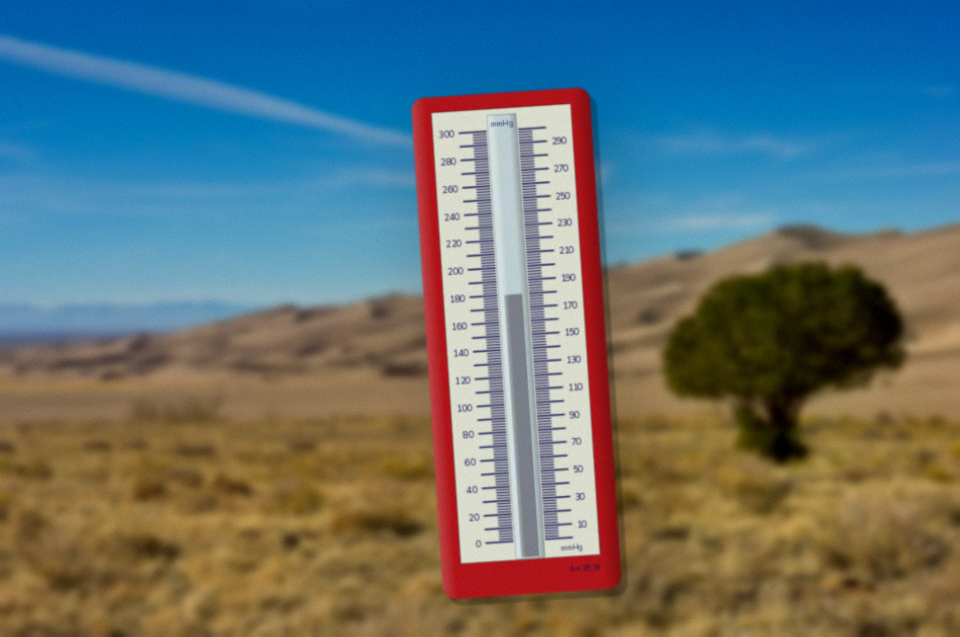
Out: value=180 unit=mmHg
